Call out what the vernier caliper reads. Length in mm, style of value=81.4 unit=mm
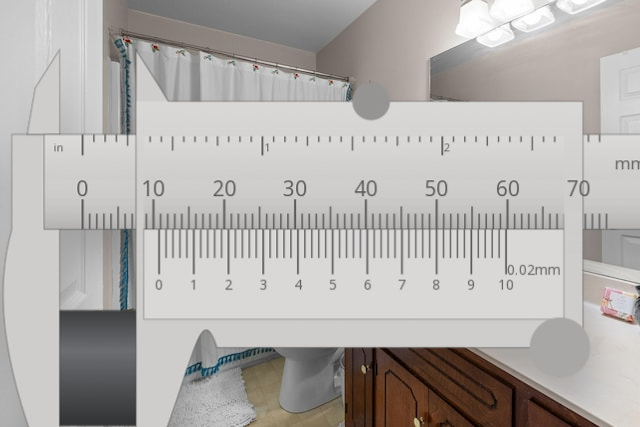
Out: value=10.8 unit=mm
